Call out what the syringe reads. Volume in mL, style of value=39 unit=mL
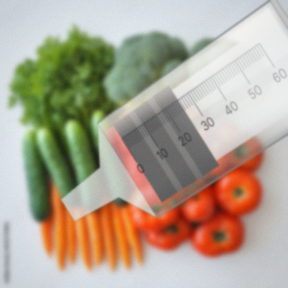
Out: value=0 unit=mL
